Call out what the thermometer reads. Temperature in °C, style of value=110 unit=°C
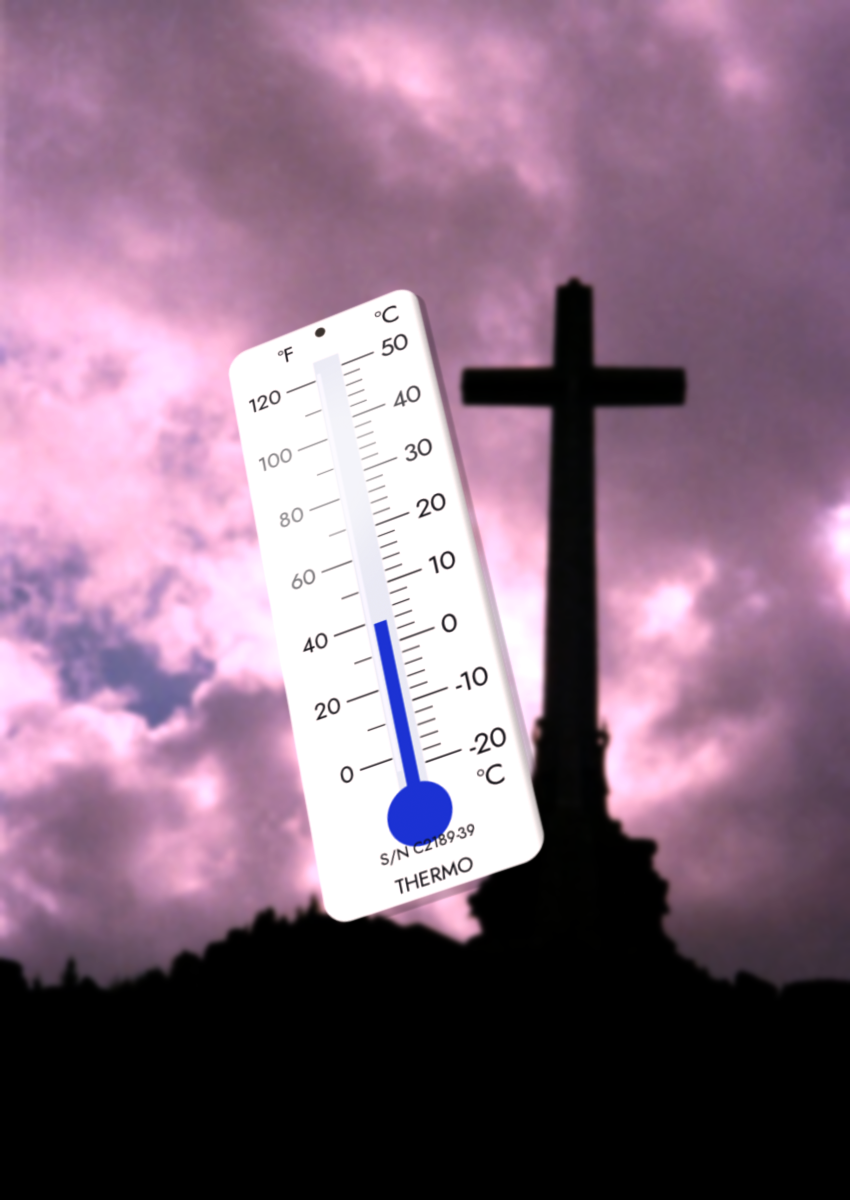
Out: value=4 unit=°C
